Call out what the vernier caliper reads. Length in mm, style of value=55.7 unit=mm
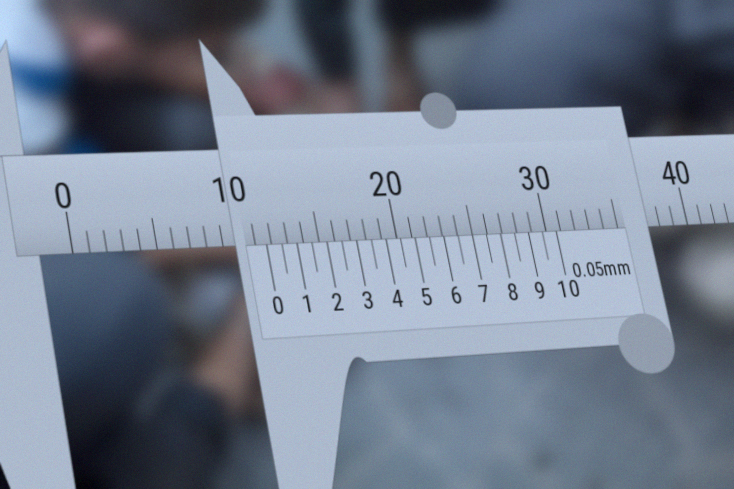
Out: value=11.7 unit=mm
